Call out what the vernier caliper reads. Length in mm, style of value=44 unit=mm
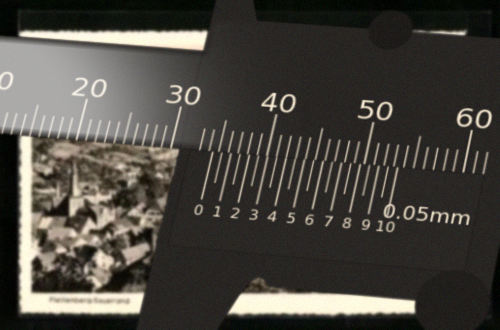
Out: value=34.4 unit=mm
